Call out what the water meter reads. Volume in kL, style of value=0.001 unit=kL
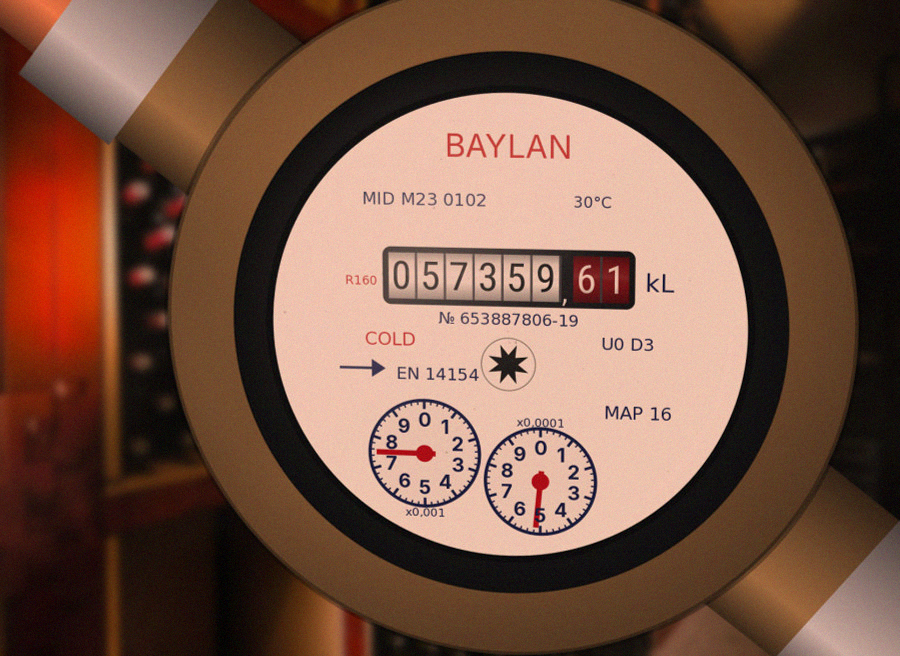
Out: value=57359.6175 unit=kL
